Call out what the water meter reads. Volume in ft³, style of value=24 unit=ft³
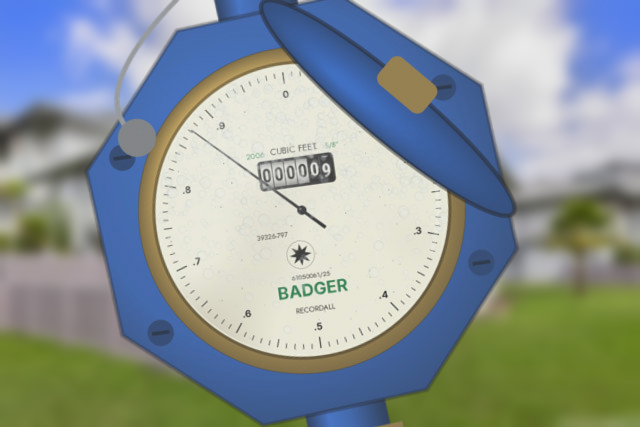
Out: value=8.87 unit=ft³
